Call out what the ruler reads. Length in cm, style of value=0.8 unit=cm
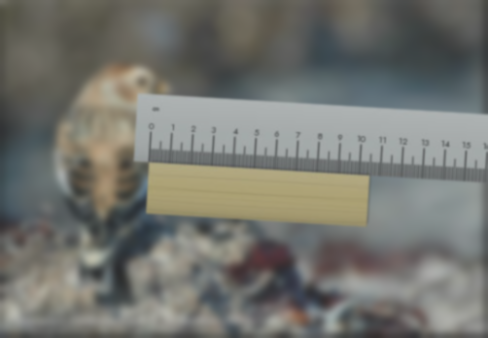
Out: value=10.5 unit=cm
